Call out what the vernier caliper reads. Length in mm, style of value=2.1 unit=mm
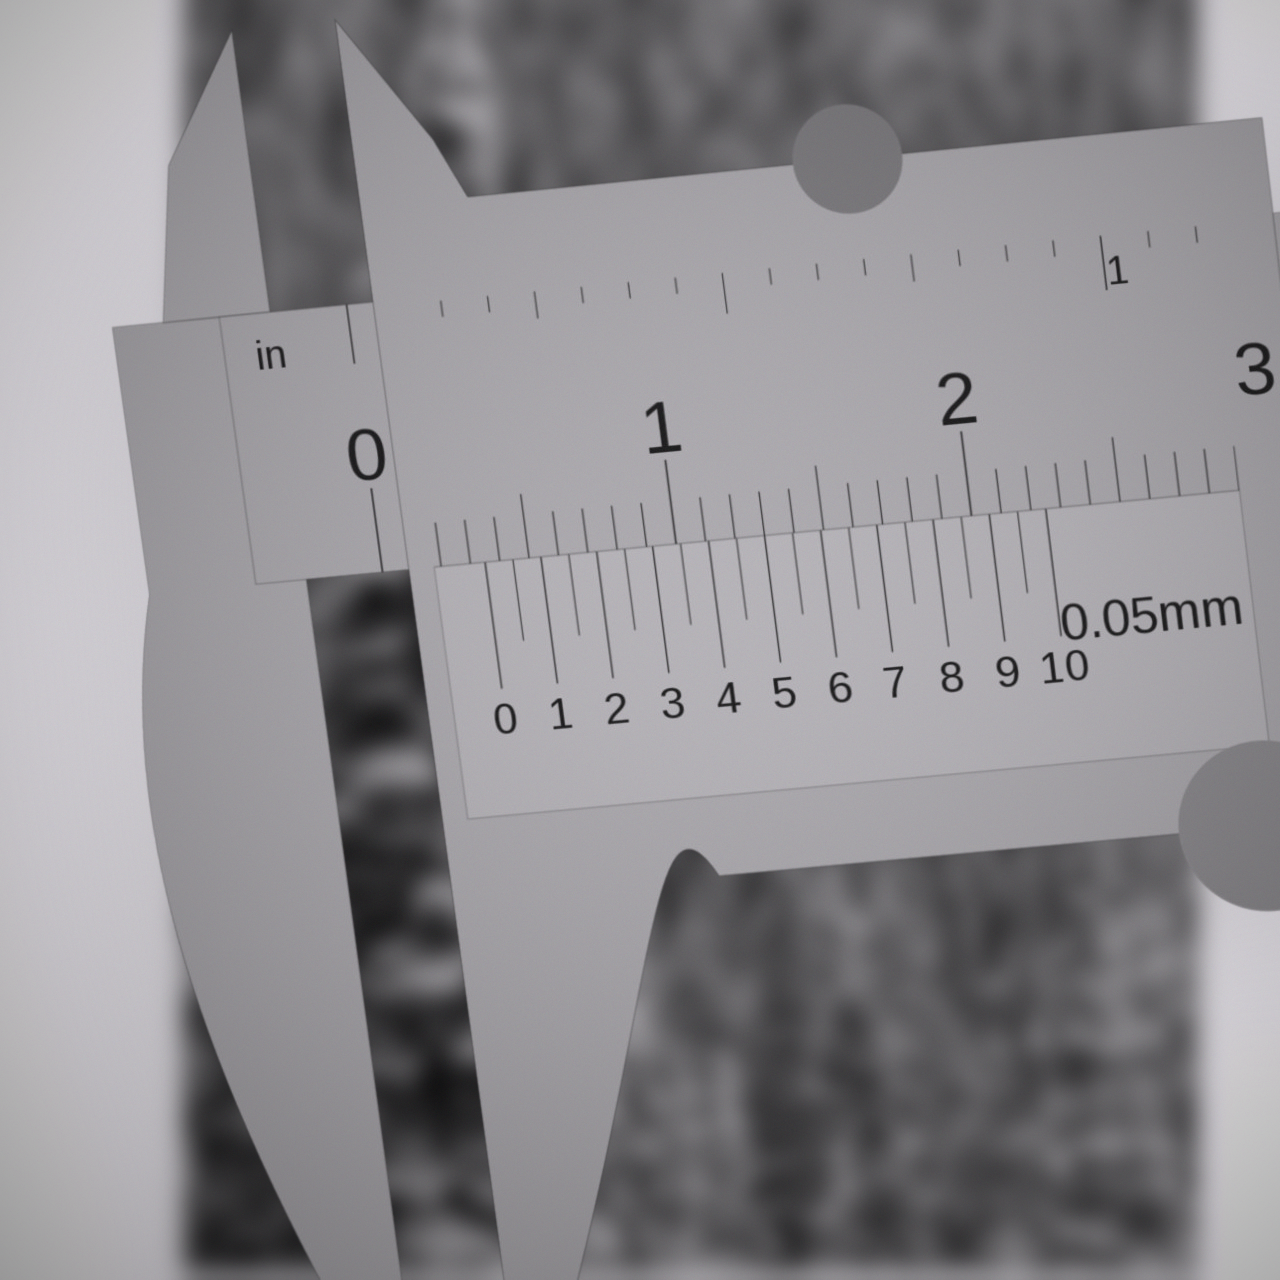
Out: value=3.50 unit=mm
